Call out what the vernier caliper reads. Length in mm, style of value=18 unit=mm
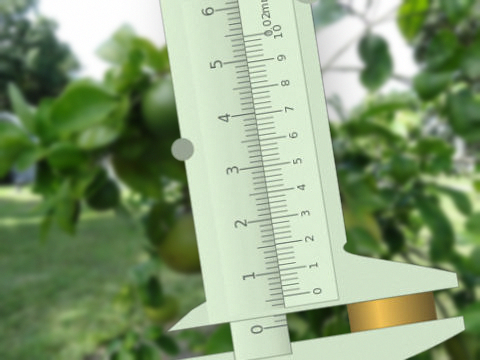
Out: value=5.4 unit=mm
